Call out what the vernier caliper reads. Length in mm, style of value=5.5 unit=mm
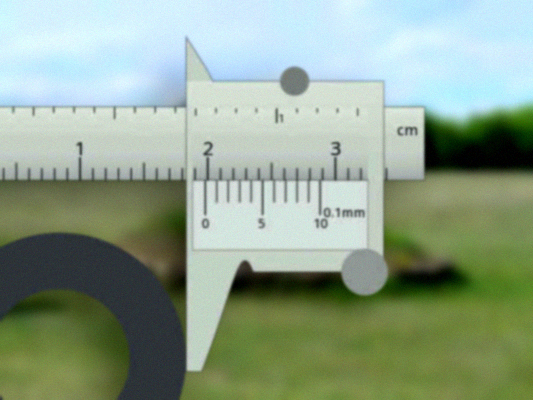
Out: value=19.8 unit=mm
